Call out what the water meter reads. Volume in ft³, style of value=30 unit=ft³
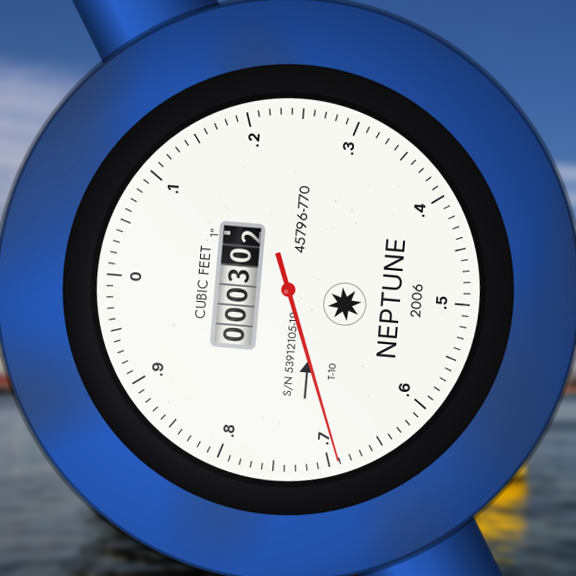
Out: value=301.69 unit=ft³
